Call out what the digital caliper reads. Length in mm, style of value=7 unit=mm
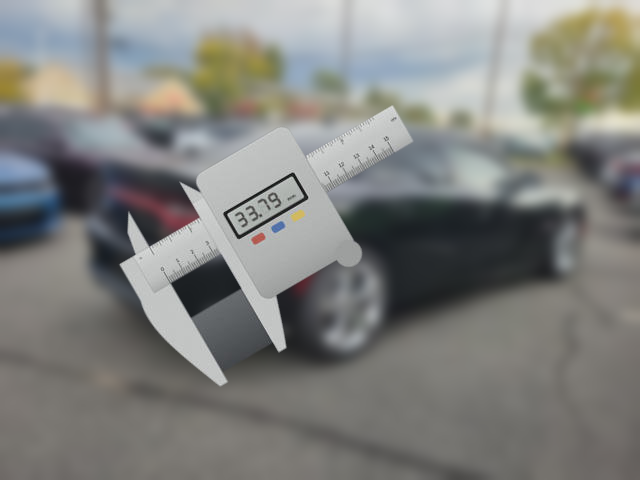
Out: value=33.79 unit=mm
